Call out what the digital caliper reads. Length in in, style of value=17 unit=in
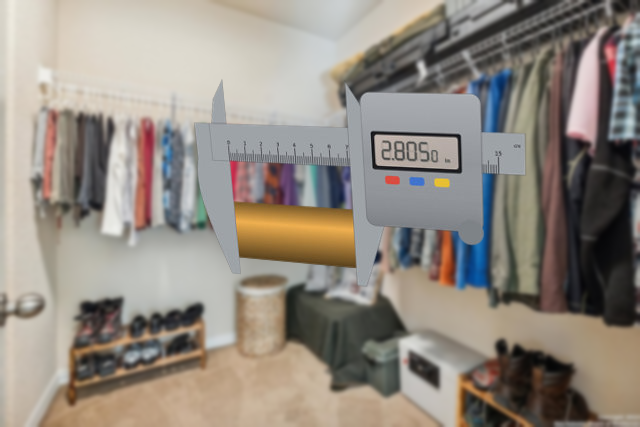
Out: value=2.8050 unit=in
